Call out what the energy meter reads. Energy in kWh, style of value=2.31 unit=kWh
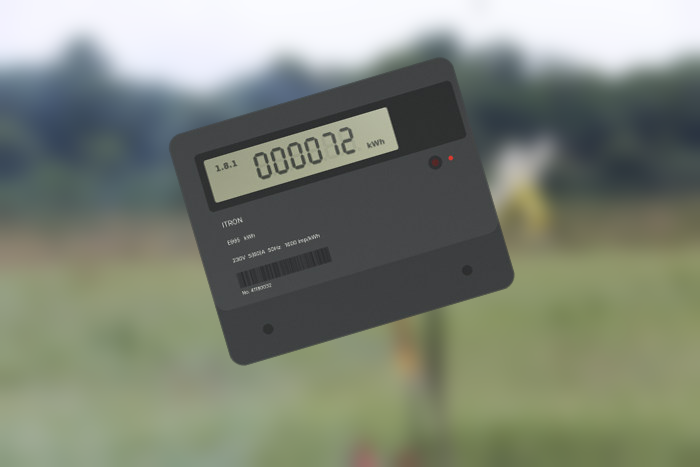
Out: value=72 unit=kWh
